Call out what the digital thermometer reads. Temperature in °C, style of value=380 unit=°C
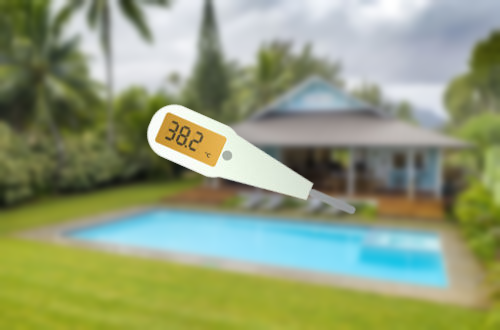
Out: value=38.2 unit=°C
